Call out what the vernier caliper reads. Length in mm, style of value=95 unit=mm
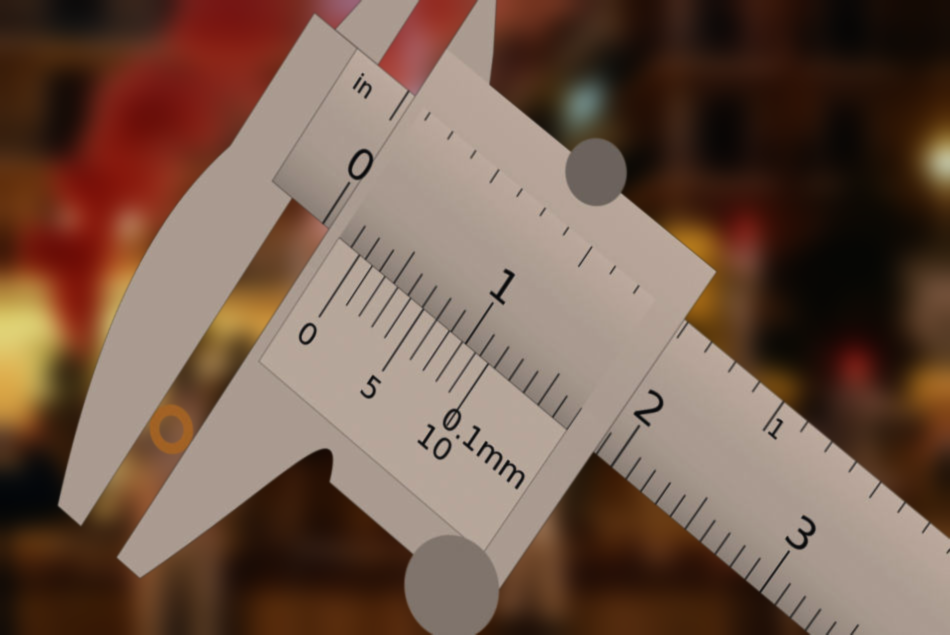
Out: value=2.6 unit=mm
